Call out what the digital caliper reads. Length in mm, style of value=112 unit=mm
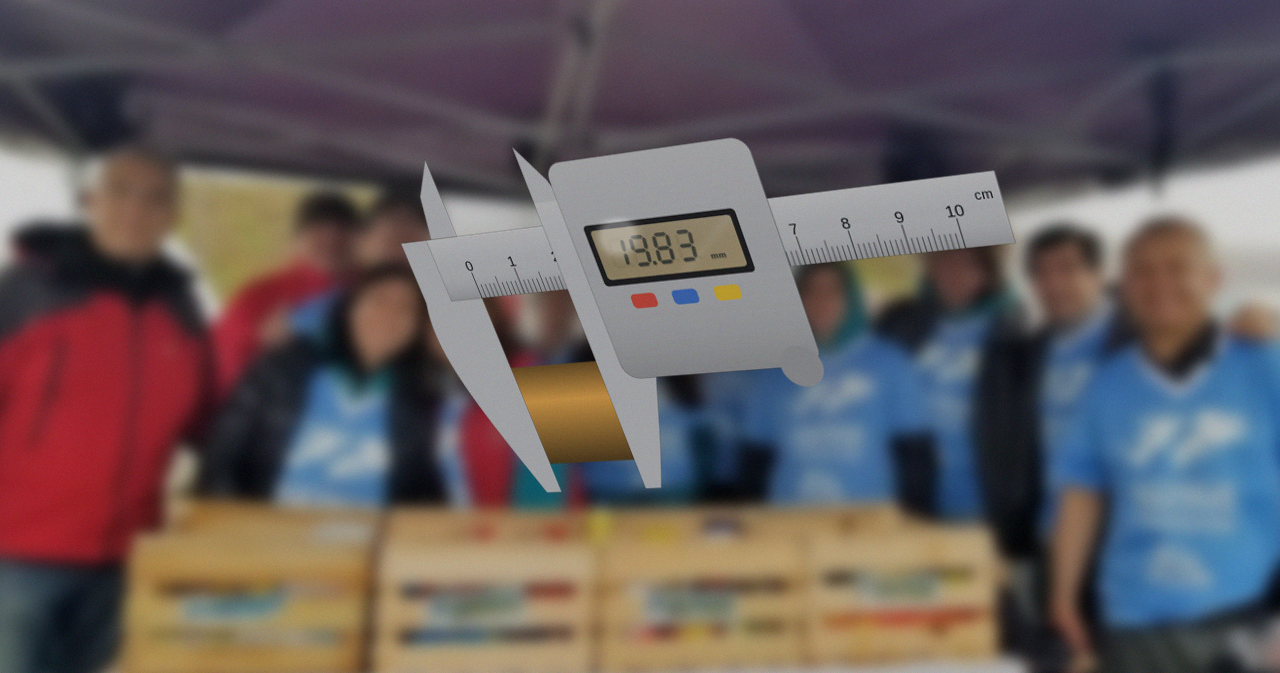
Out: value=19.83 unit=mm
